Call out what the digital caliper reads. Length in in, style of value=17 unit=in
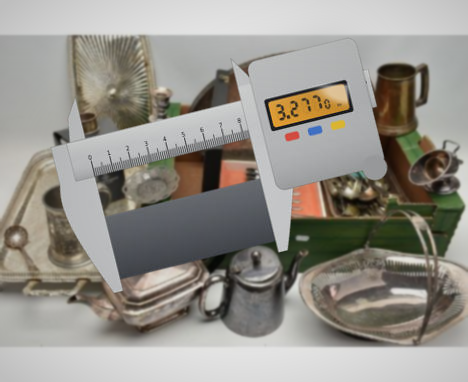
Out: value=3.2770 unit=in
